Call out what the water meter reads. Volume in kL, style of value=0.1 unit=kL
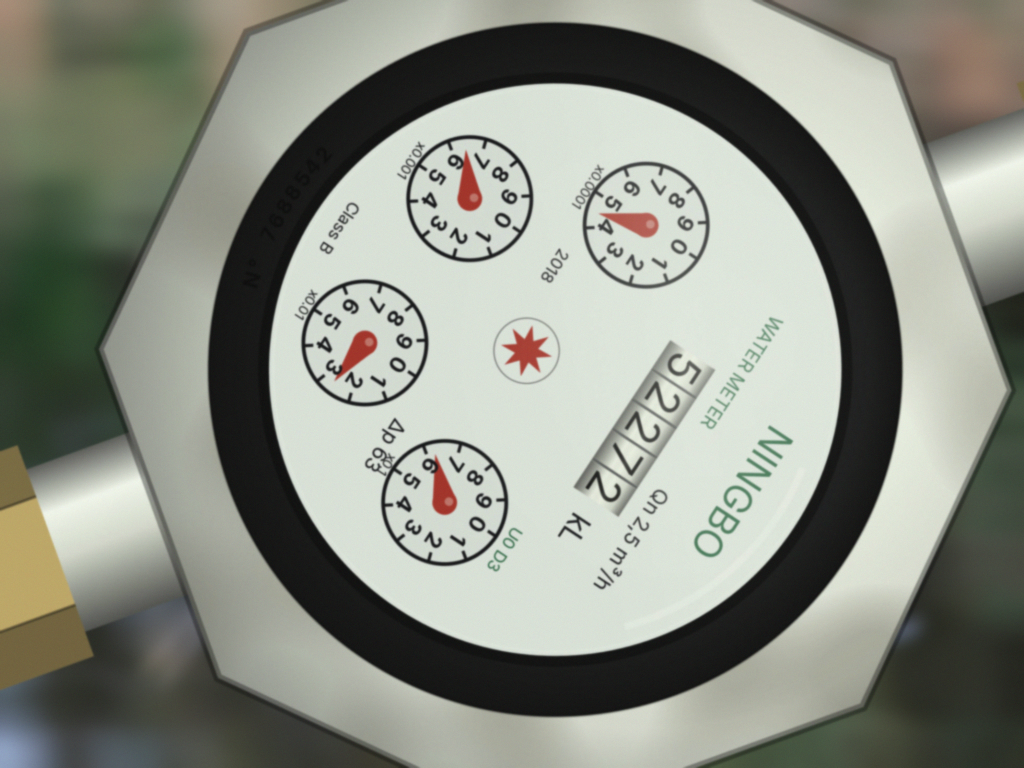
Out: value=52272.6264 unit=kL
